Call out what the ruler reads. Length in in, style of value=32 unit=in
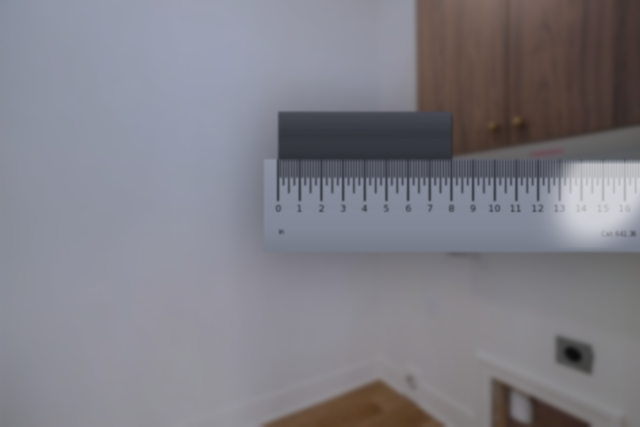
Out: value=8 unit=in
